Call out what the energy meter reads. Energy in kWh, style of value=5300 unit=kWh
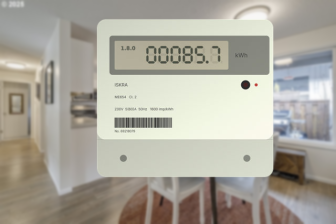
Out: value=85.7 unit=kWh
